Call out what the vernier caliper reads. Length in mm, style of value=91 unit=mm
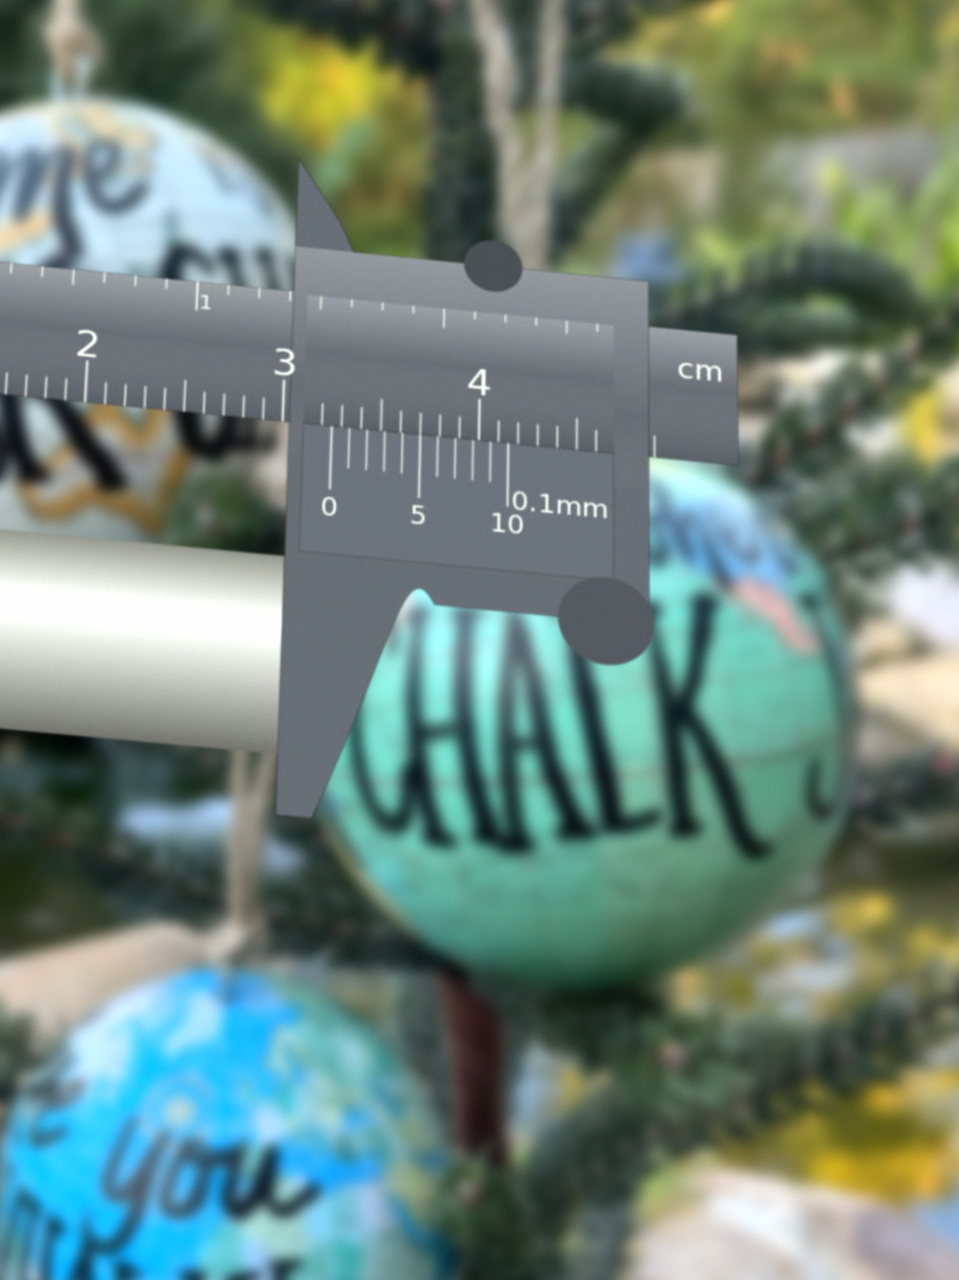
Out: value=32.5 unit=mm
